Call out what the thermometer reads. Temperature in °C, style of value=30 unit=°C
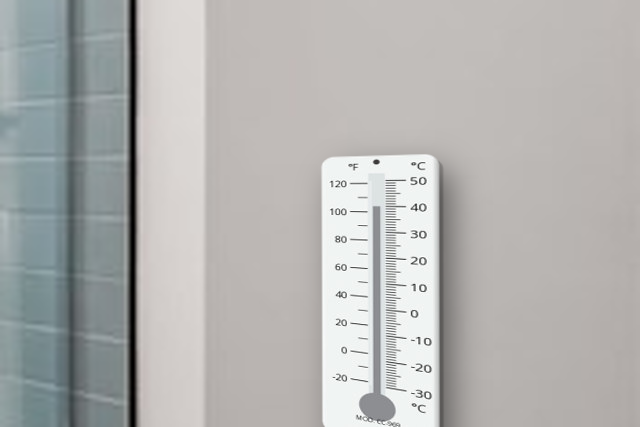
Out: value=40 unit=°C
